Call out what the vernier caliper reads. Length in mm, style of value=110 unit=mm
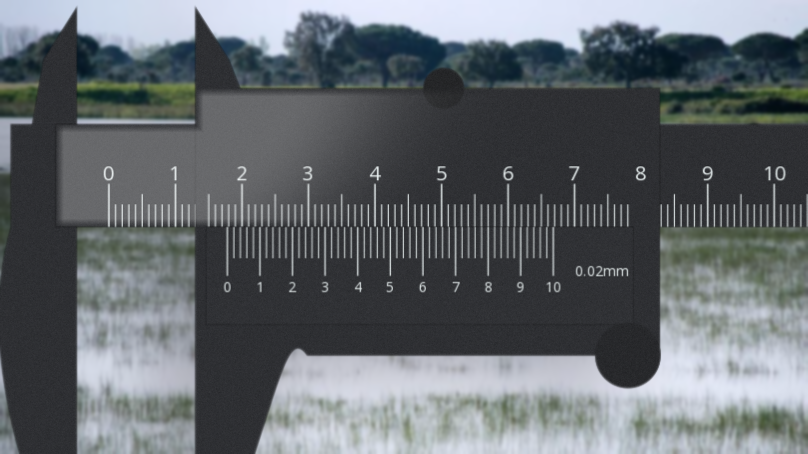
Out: value=17.8 unit=mm
